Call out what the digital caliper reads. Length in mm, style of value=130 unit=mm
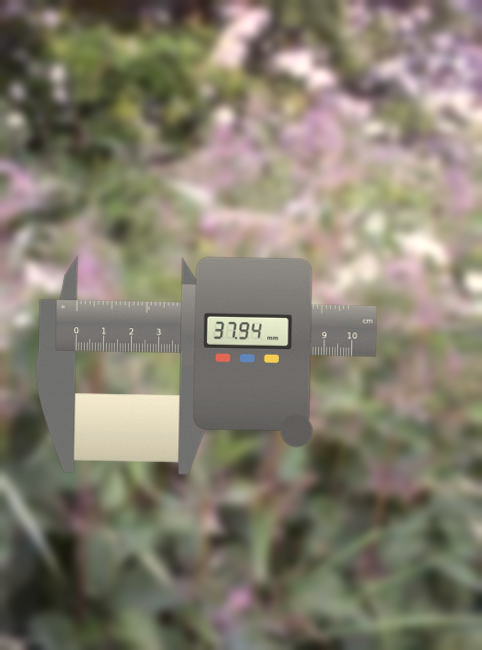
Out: value=37.94 unit=mm
